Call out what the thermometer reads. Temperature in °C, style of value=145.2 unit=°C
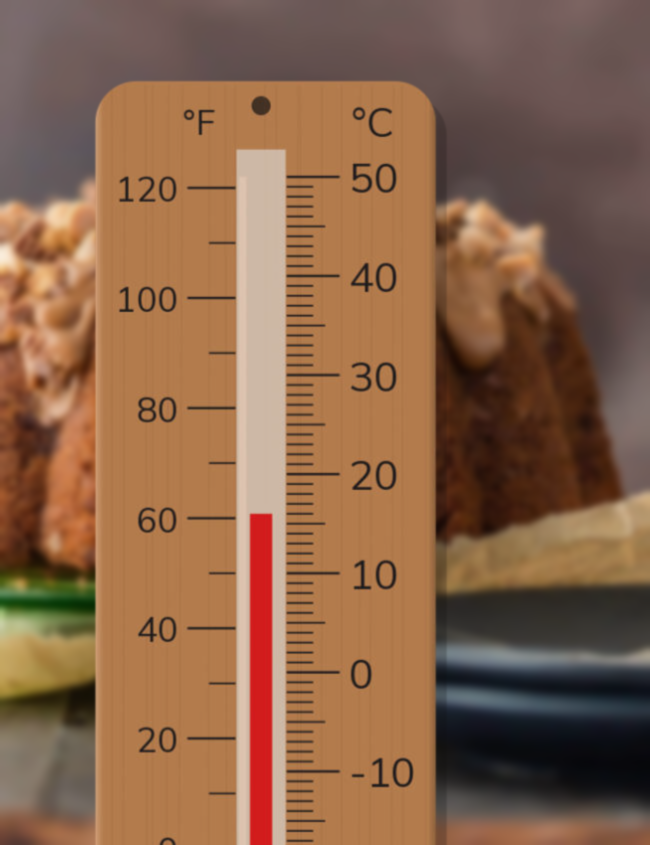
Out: value=16 unit=°C
